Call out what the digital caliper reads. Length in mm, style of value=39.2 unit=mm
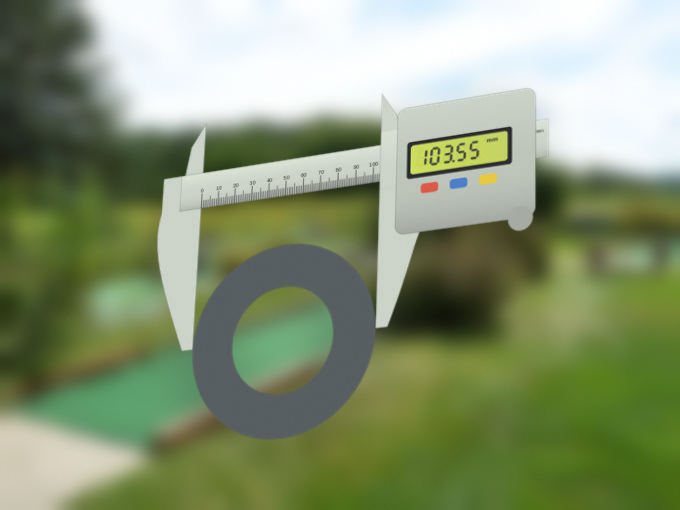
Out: value=103.55 unit=mm
